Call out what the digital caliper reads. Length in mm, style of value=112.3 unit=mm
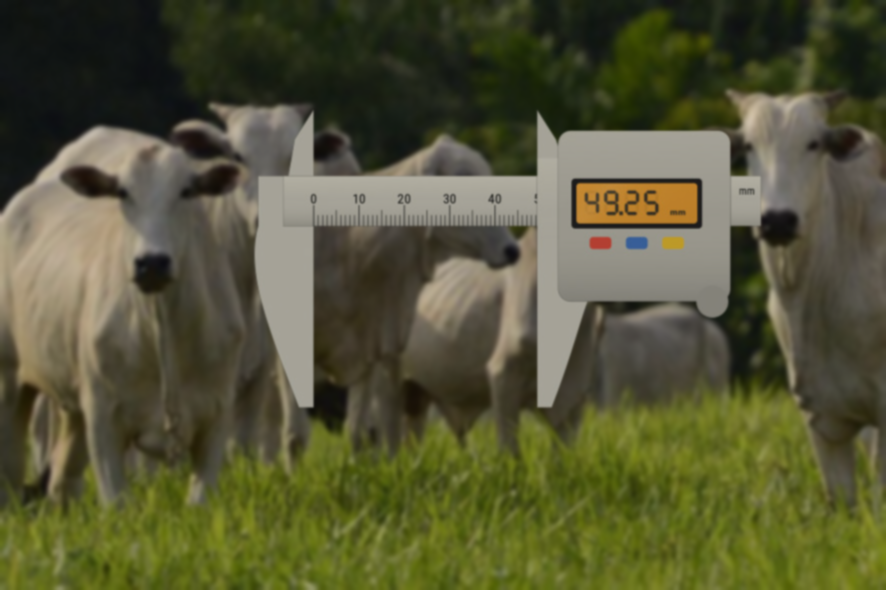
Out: value=49.25 unit=mm
